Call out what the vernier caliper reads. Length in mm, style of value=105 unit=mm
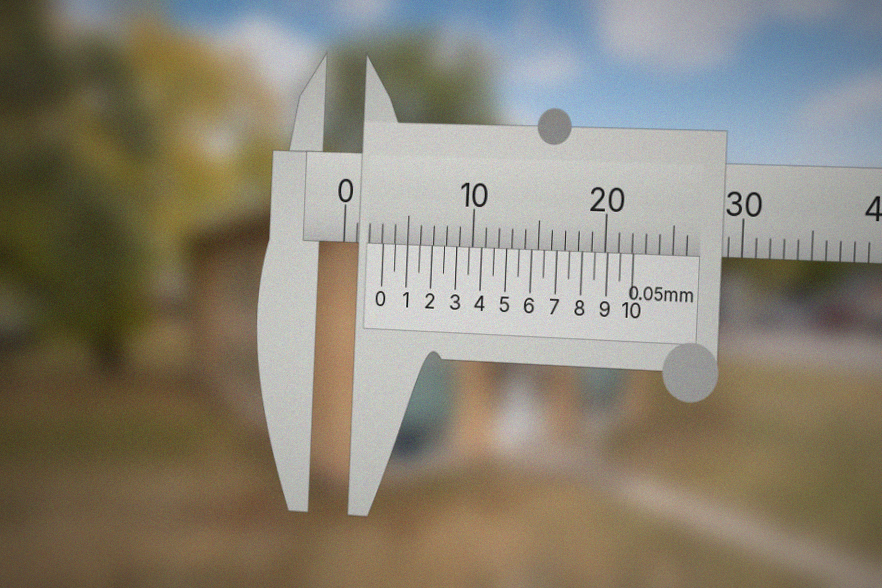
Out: value=3.1 unit=mm
